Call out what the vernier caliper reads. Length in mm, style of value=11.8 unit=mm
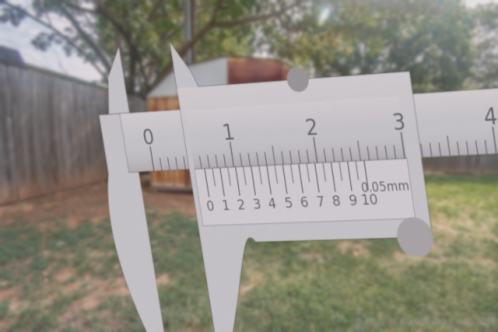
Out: value=6.4 unit=mm
